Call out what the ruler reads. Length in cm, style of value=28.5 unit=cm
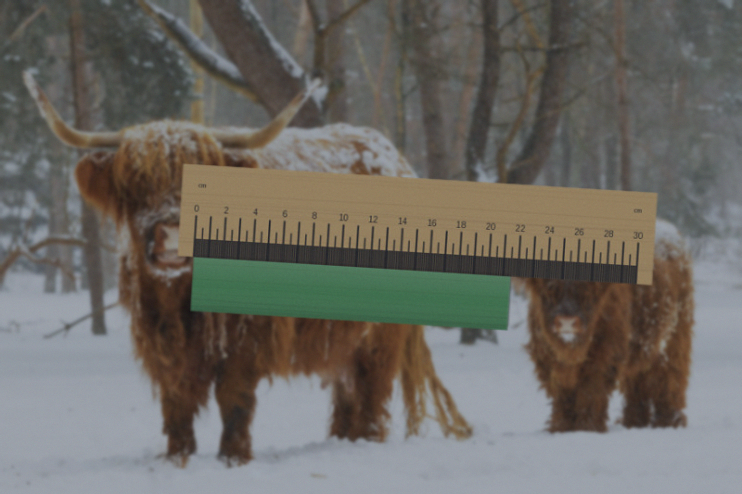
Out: value=21.5 unit=cm
